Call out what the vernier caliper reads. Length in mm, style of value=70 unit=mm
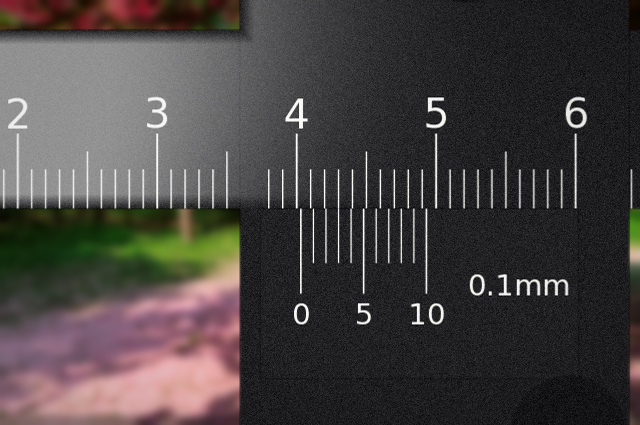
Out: value=40.3 unit=mm
